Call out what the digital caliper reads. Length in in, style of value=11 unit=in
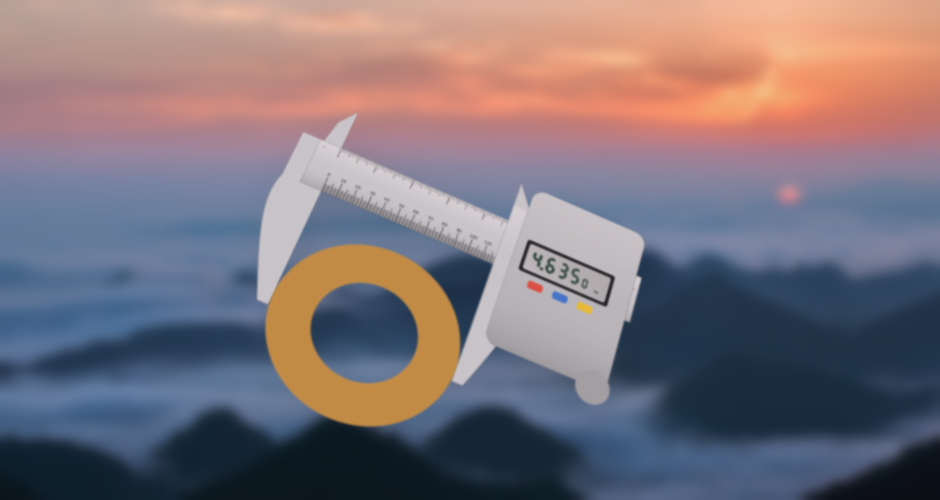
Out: value=4.6350 unit=in
